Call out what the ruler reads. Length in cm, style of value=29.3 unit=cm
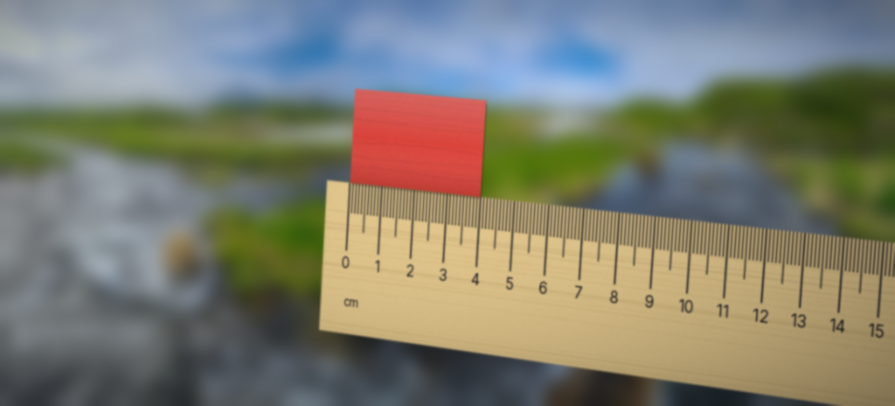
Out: value=4 unit=cm
